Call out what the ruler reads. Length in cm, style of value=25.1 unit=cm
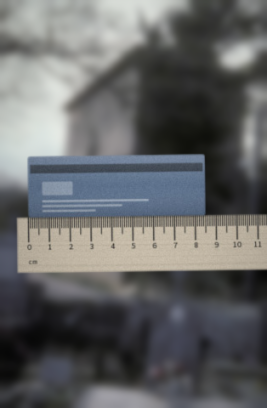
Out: value=8.5 unit=cm
